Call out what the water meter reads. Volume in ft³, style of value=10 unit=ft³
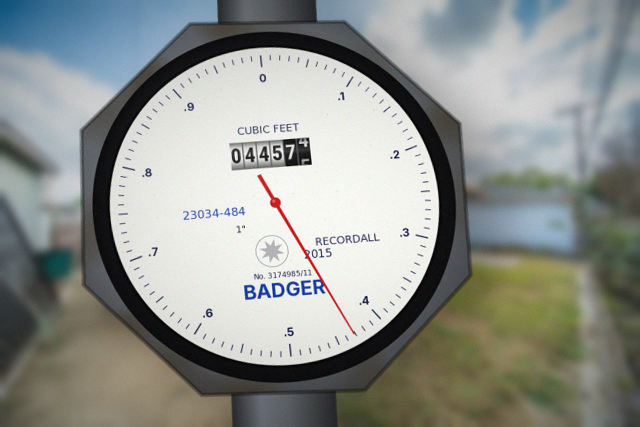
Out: value=44574.43 unit=ft³
